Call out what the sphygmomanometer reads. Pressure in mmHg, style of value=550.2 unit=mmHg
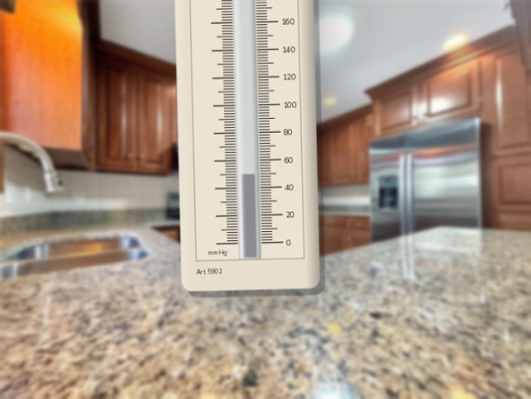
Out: value=50 unit=mmHg
